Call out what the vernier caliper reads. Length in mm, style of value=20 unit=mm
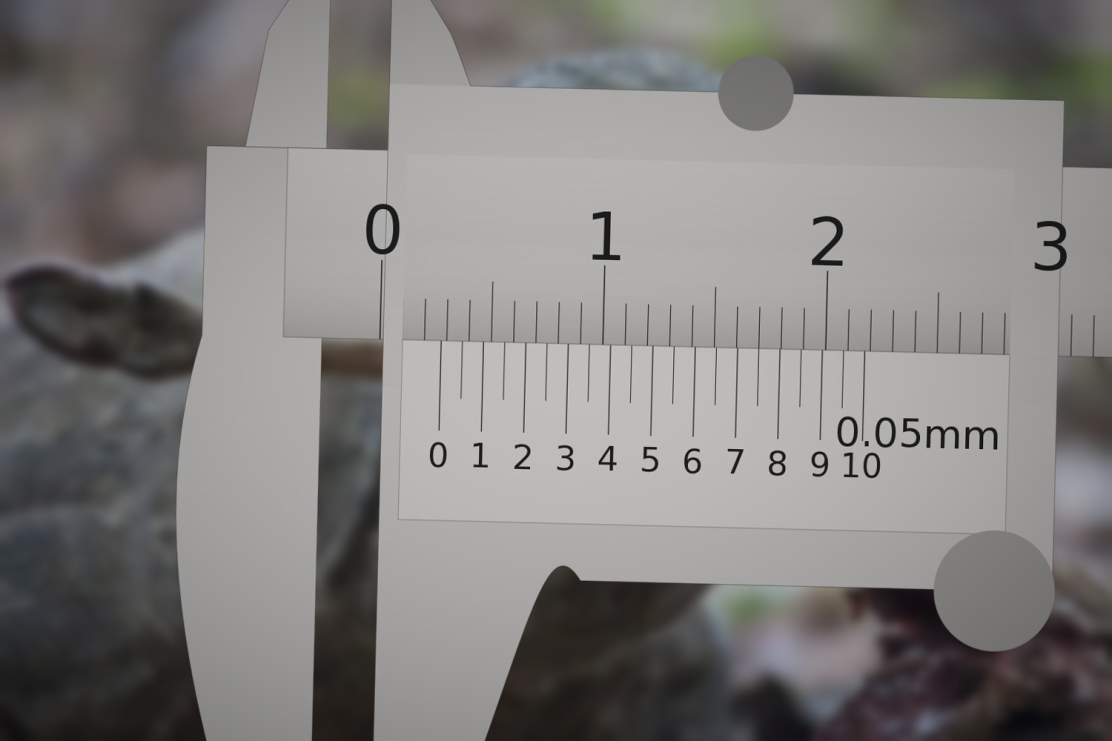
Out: value=2.75 unit=mm
